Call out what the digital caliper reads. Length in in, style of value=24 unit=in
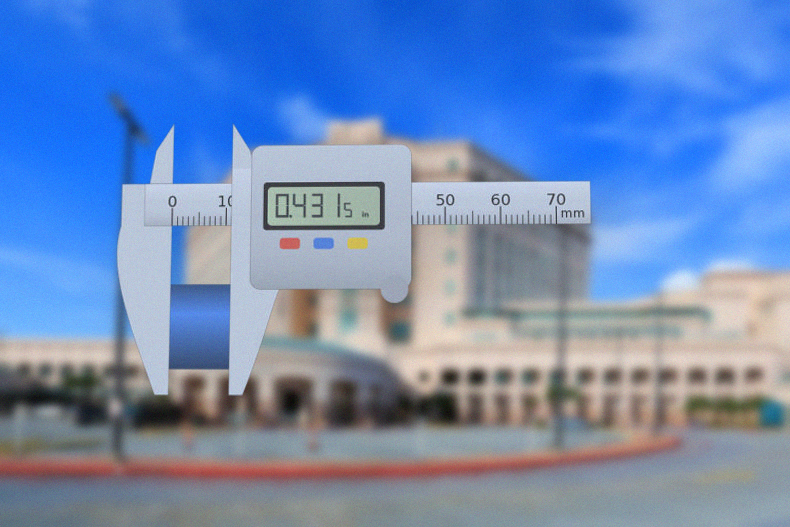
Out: value=0.4315 unit=in
